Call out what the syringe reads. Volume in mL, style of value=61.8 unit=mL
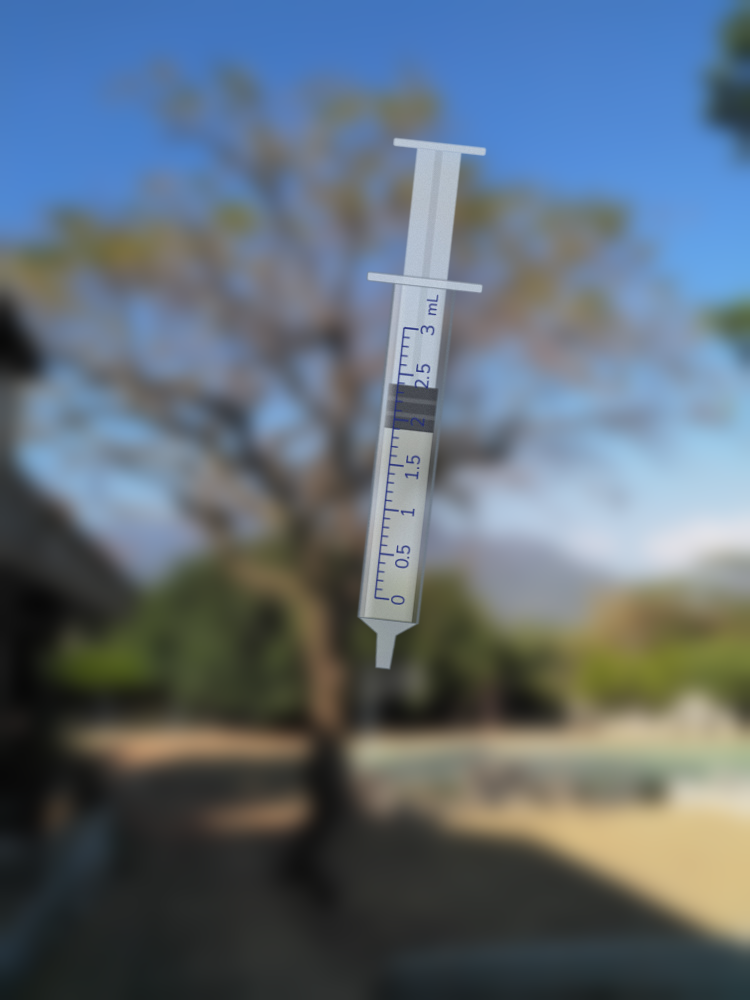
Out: value=1.9 unit=mL
